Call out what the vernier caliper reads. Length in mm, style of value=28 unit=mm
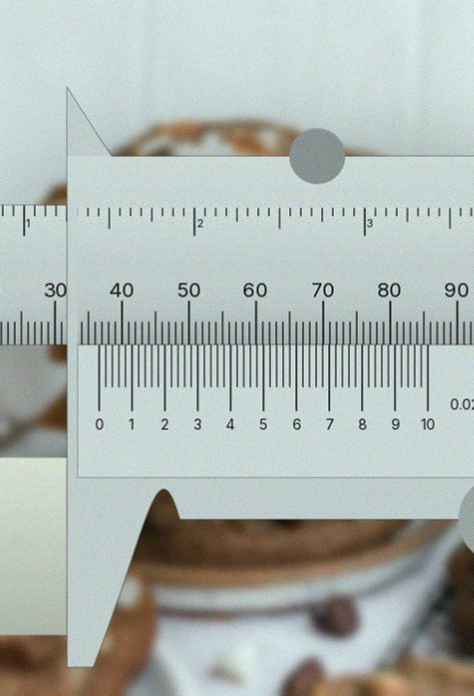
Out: value=36.6 unit=mm
